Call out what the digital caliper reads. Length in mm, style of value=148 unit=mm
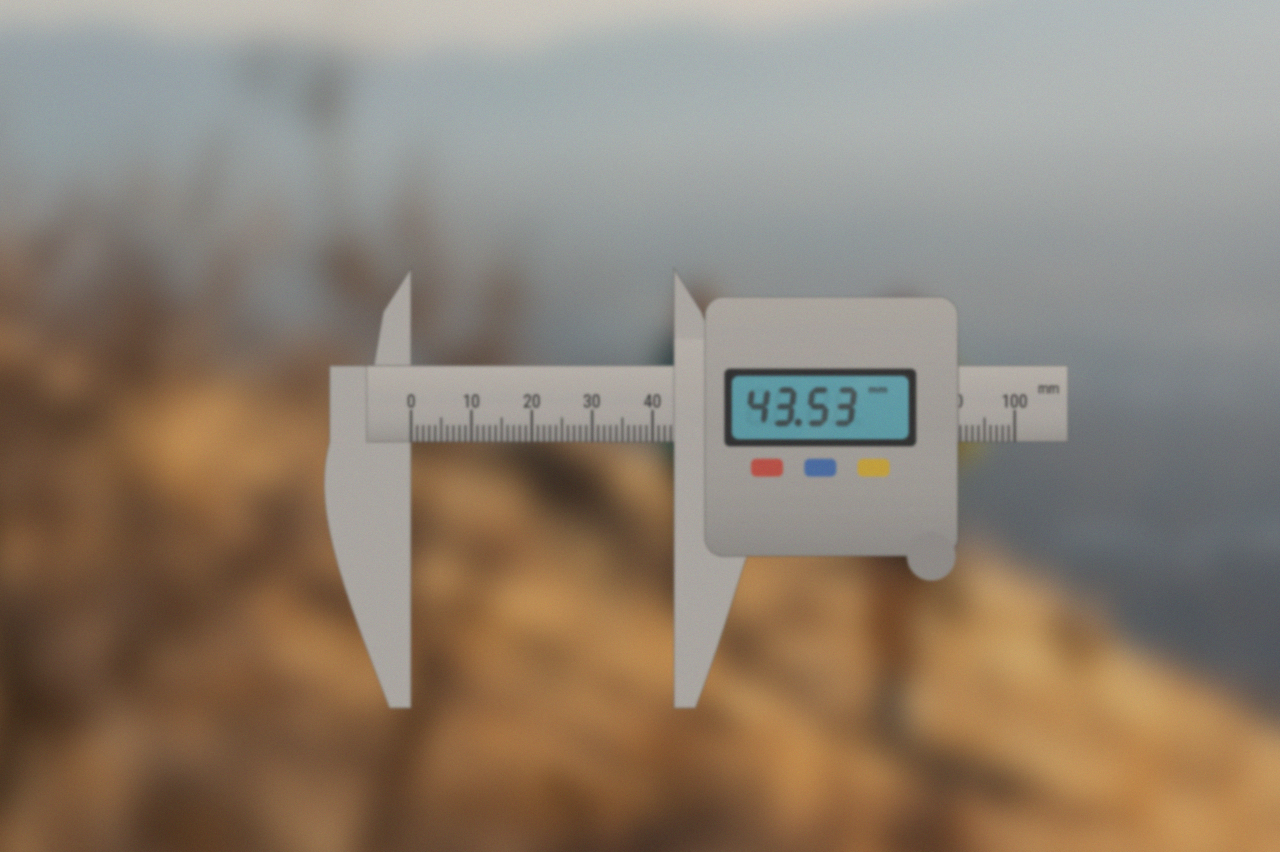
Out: value=43.53 unit=mm
